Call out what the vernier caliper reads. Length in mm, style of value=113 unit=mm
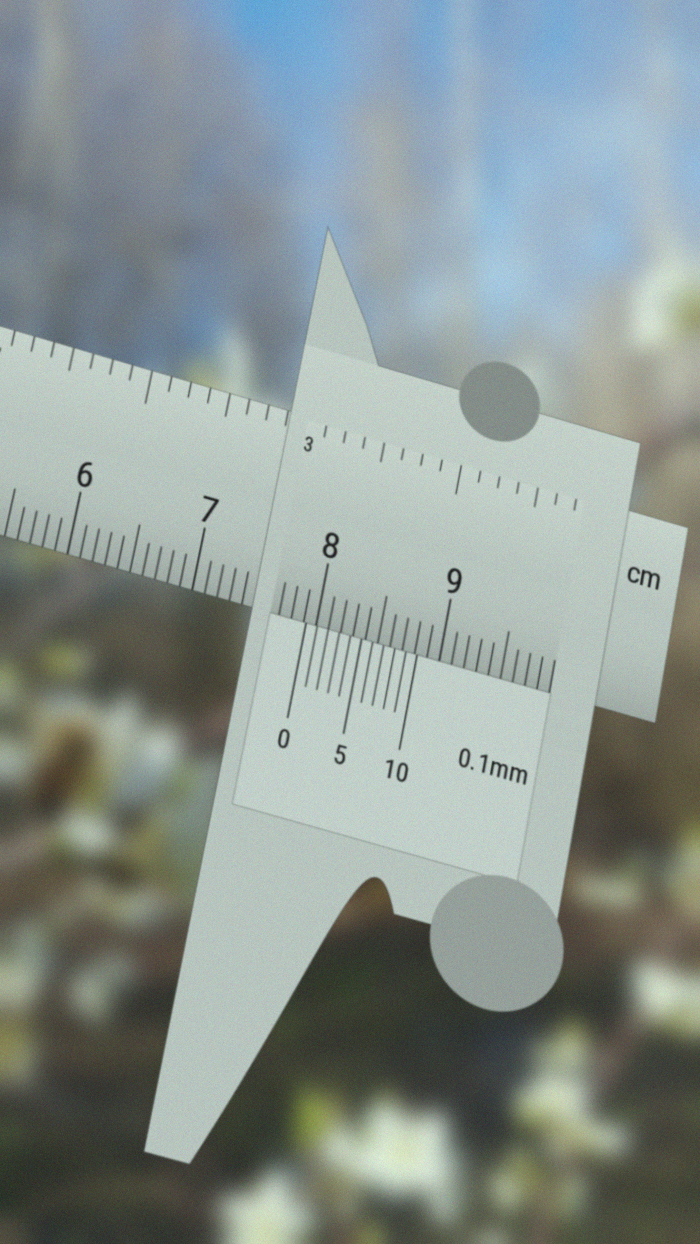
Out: value=79.2 unit=mm
